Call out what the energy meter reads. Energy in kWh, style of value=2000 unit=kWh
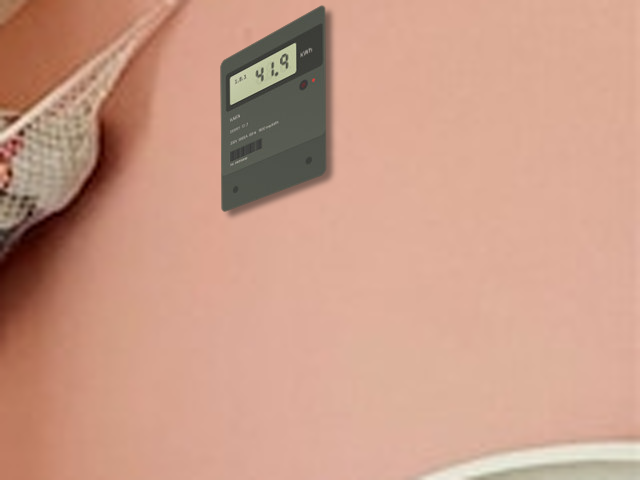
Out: value=41.9 unit=kWh
